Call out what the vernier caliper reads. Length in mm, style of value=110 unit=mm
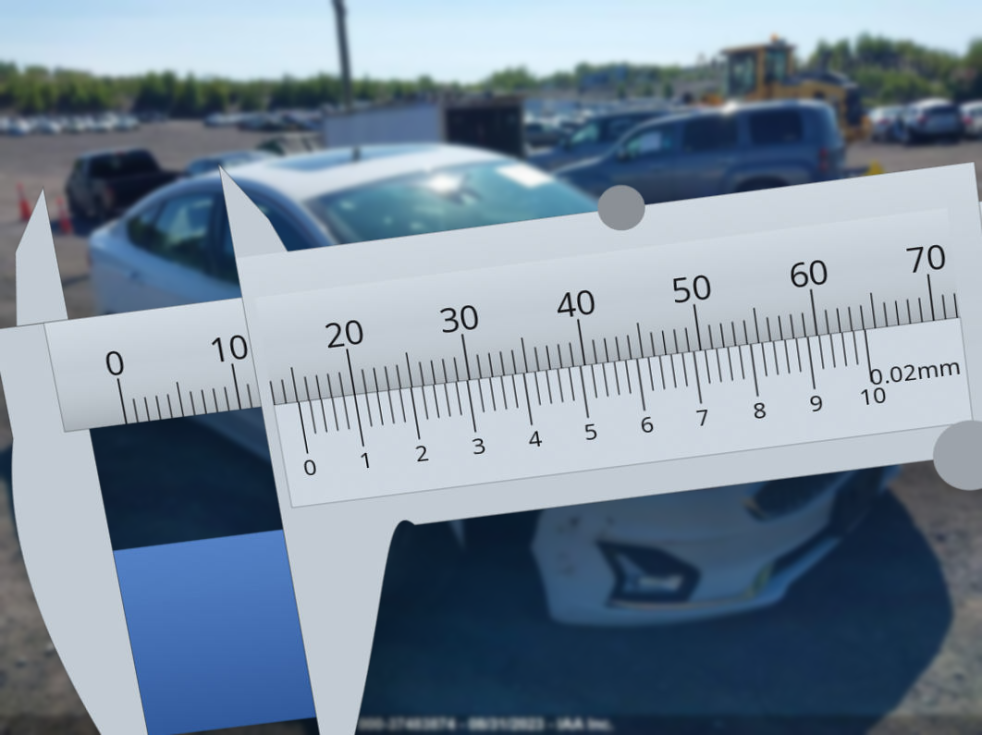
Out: value=15.1 unit=mm
